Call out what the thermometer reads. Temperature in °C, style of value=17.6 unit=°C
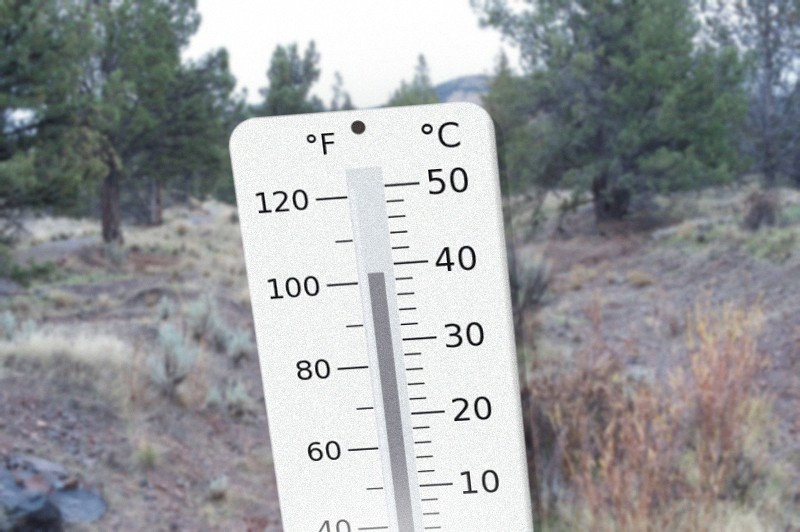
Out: value=39 unit=°C
